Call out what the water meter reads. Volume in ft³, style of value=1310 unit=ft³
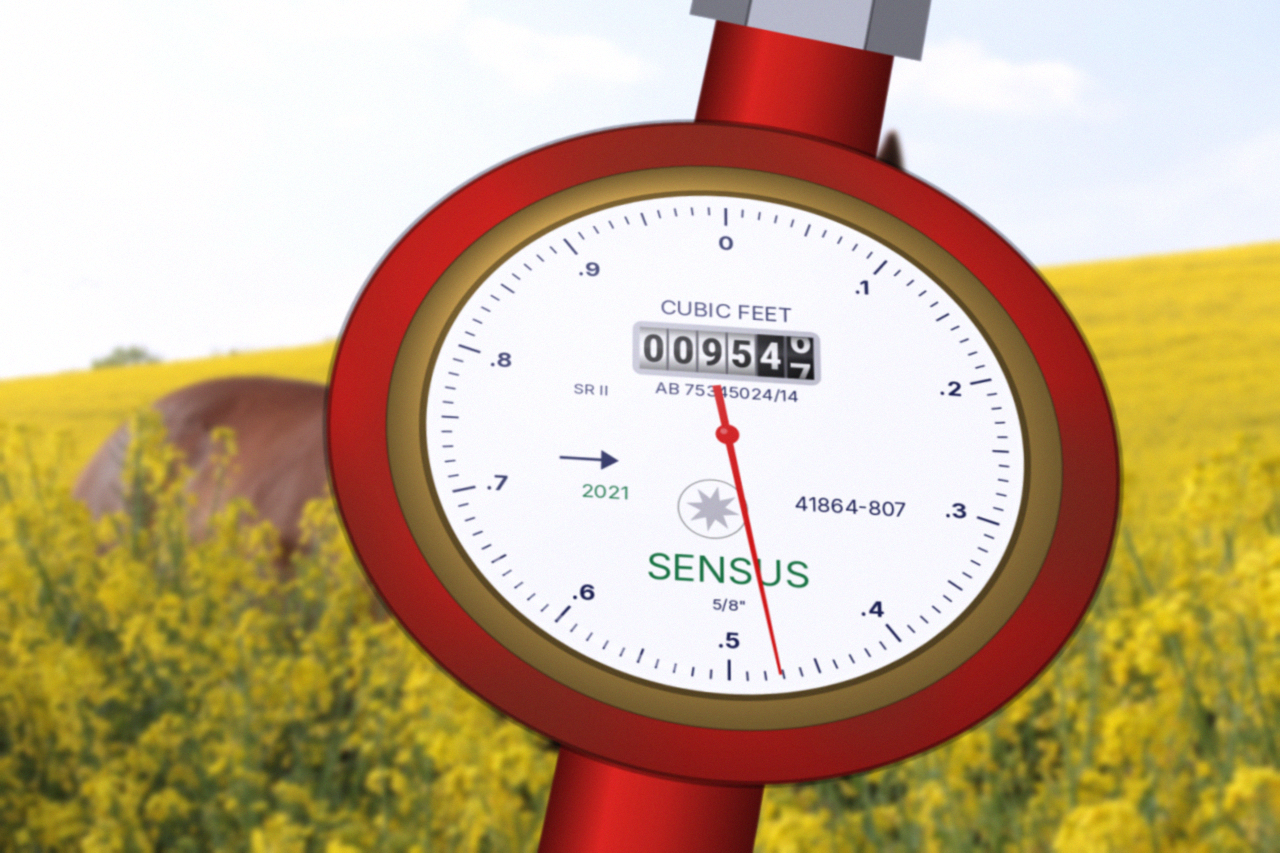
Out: value=9546.47 unit=ft³
